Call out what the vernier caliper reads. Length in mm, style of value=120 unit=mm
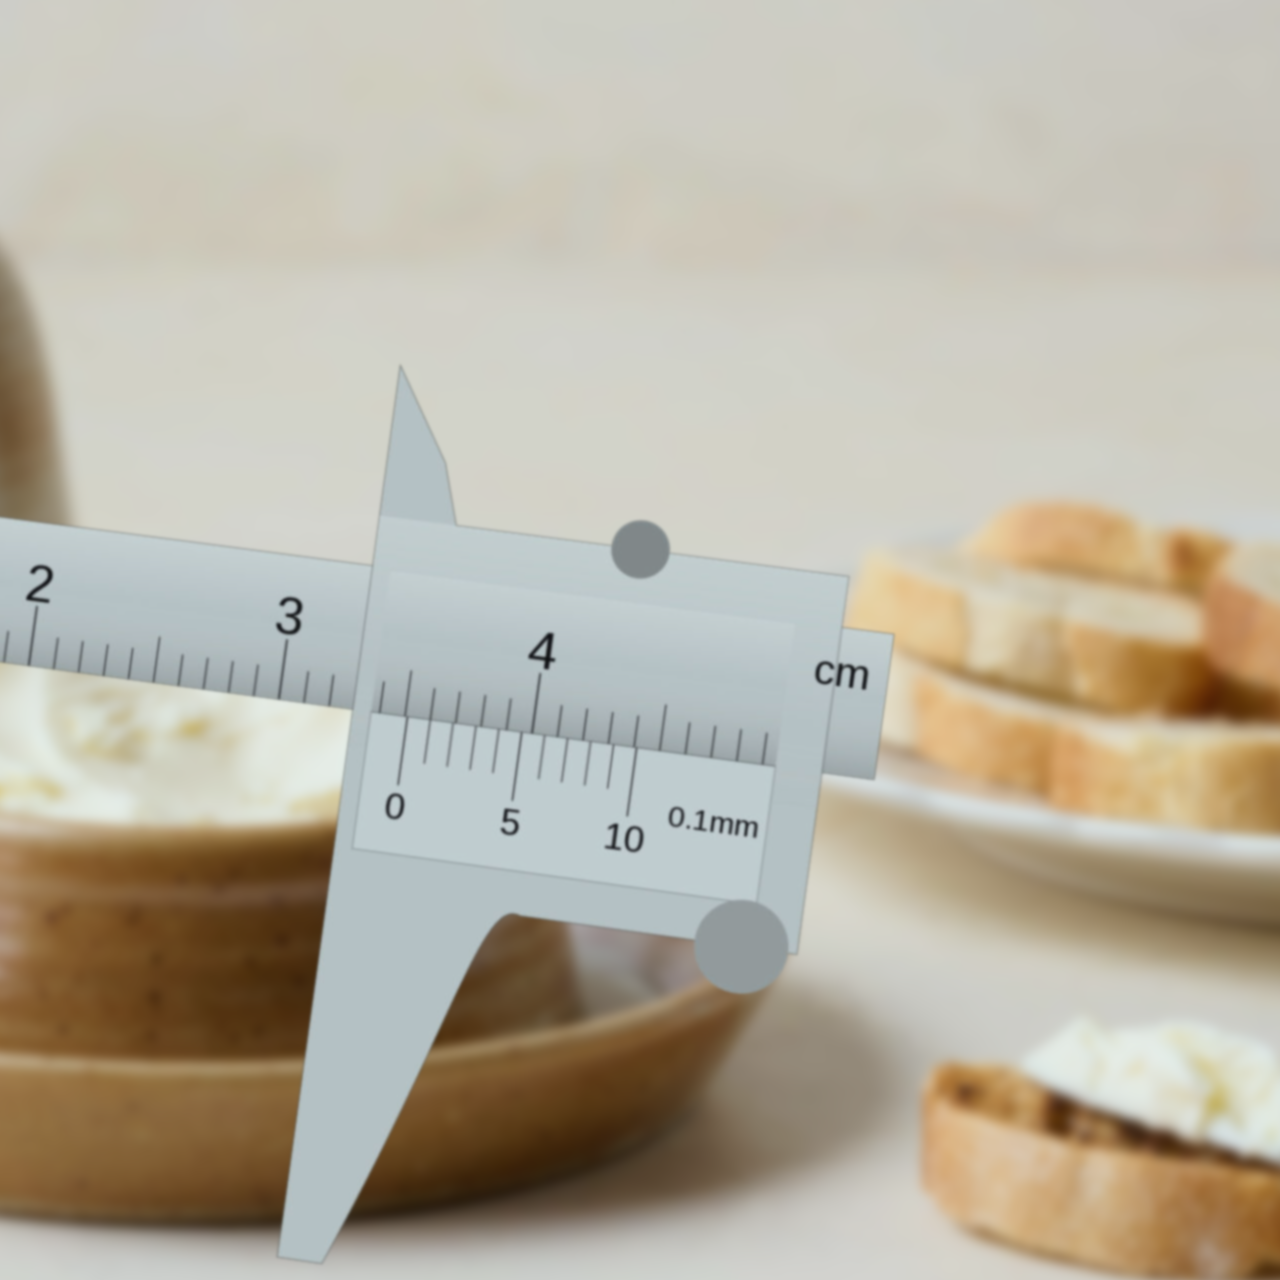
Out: value=35.1 unit=mm
